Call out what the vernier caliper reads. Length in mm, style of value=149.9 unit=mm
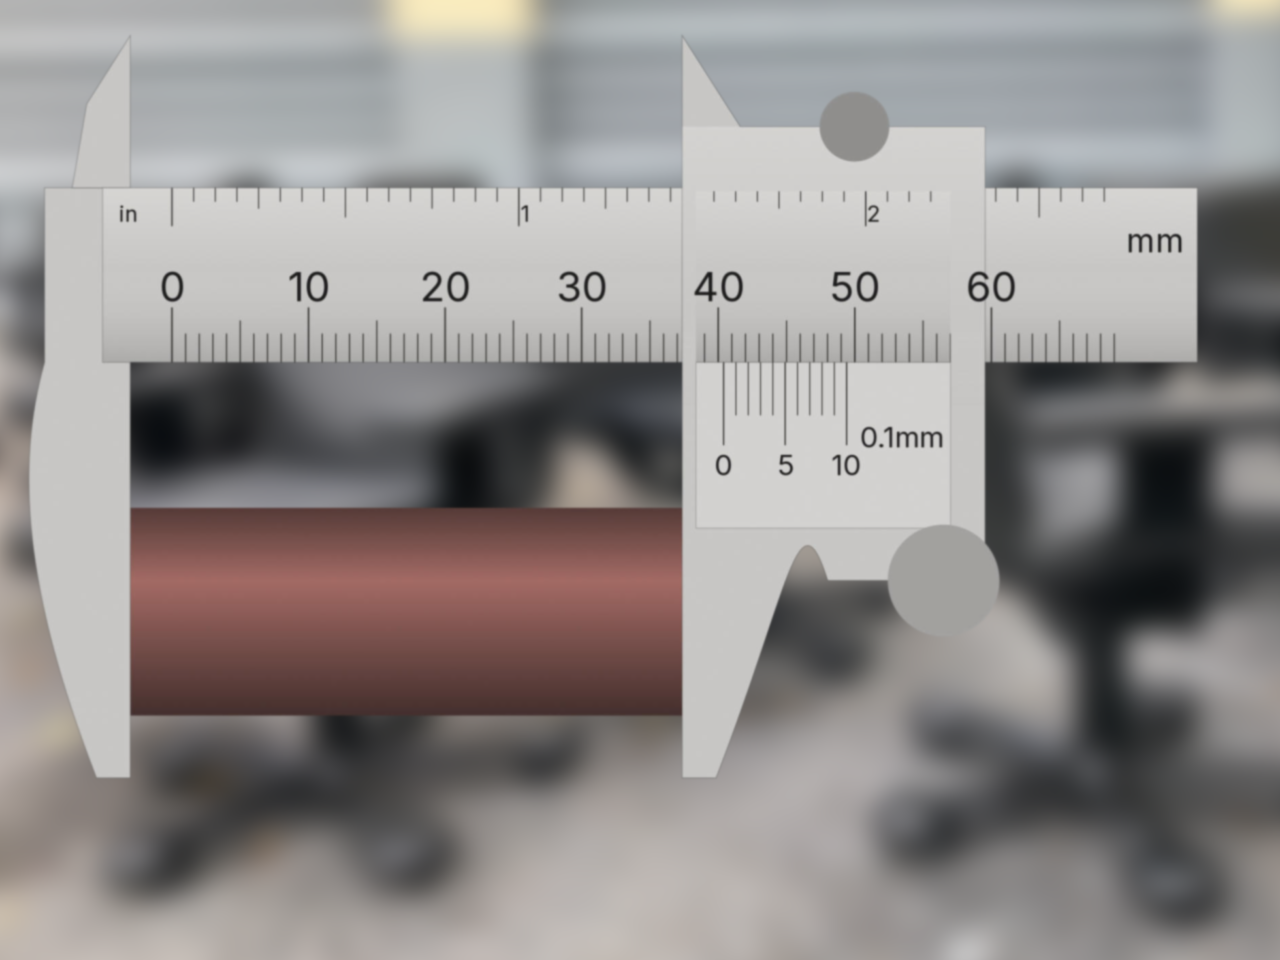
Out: value=40.4 unit=mm
